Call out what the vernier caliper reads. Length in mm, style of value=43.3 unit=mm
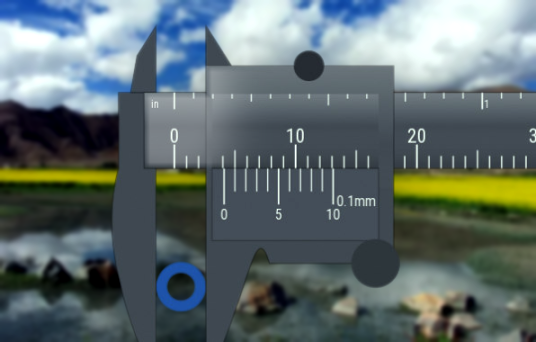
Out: value=4.1 unit=mm
